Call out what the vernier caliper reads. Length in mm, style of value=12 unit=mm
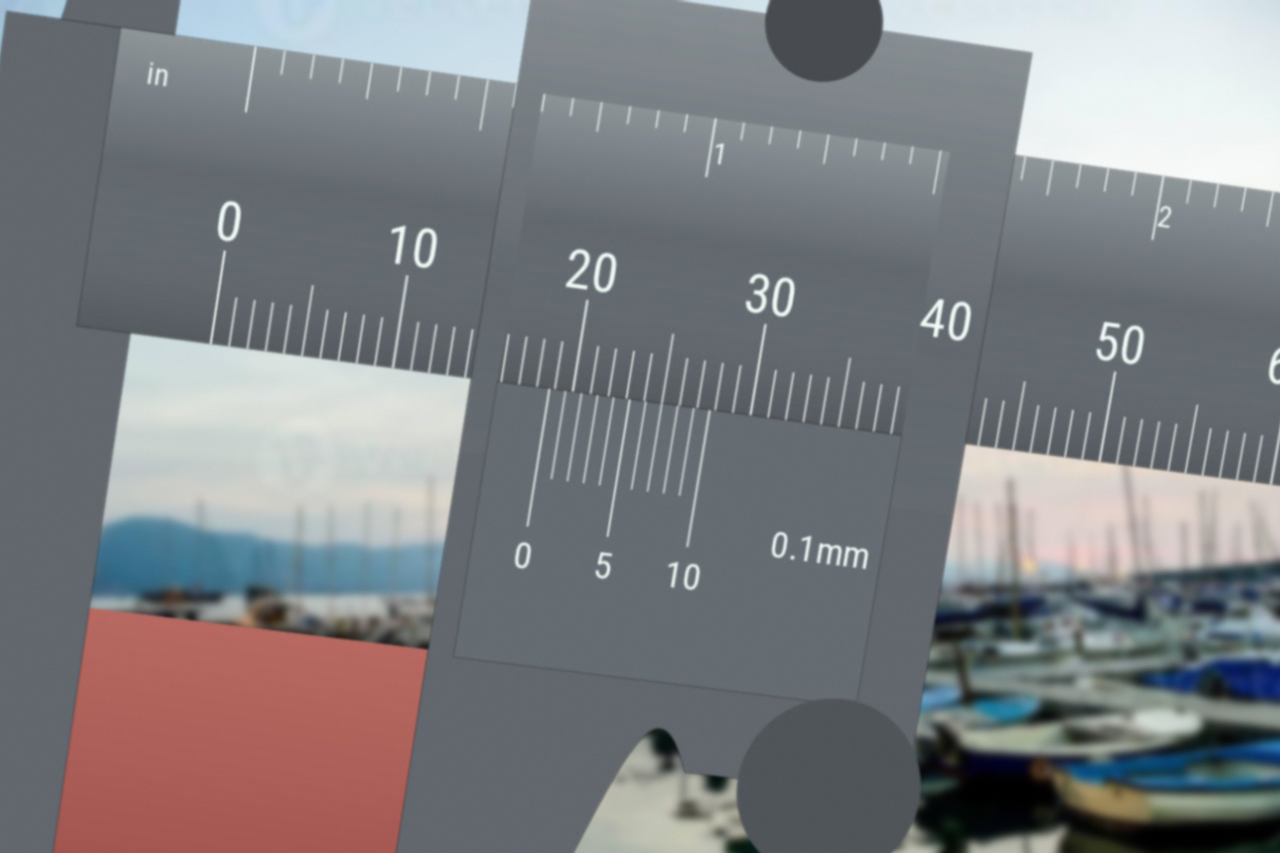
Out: value=18.7 unit=mm
